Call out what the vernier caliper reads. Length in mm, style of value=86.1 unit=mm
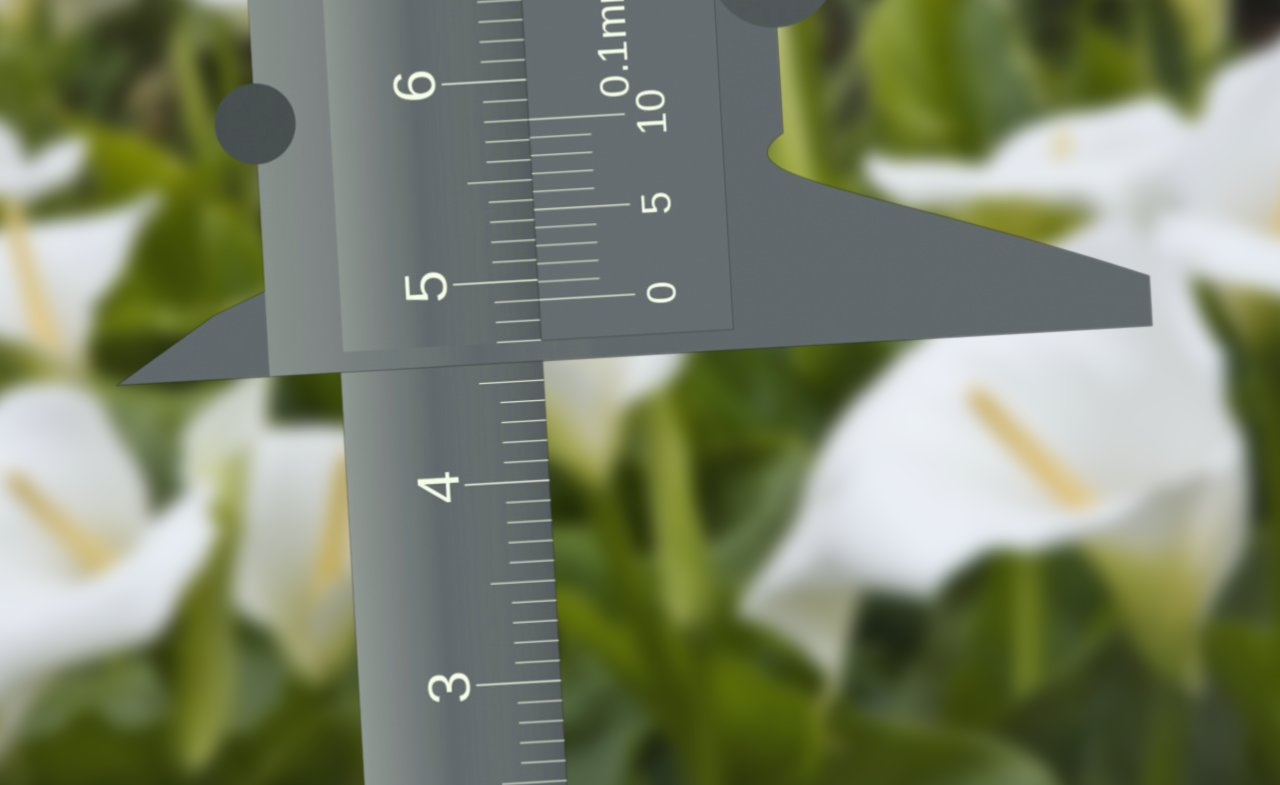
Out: value=49.0 unit=mm
